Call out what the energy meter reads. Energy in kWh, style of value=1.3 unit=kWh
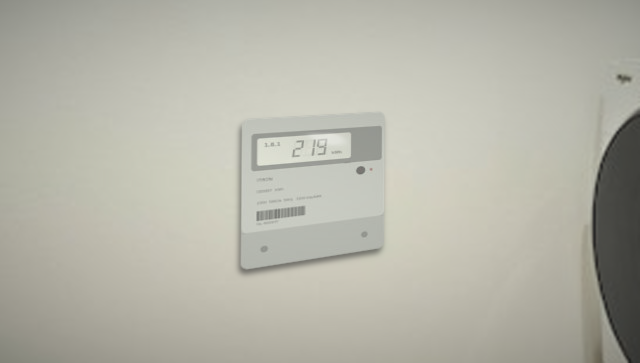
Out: value=219 unit=kWh
